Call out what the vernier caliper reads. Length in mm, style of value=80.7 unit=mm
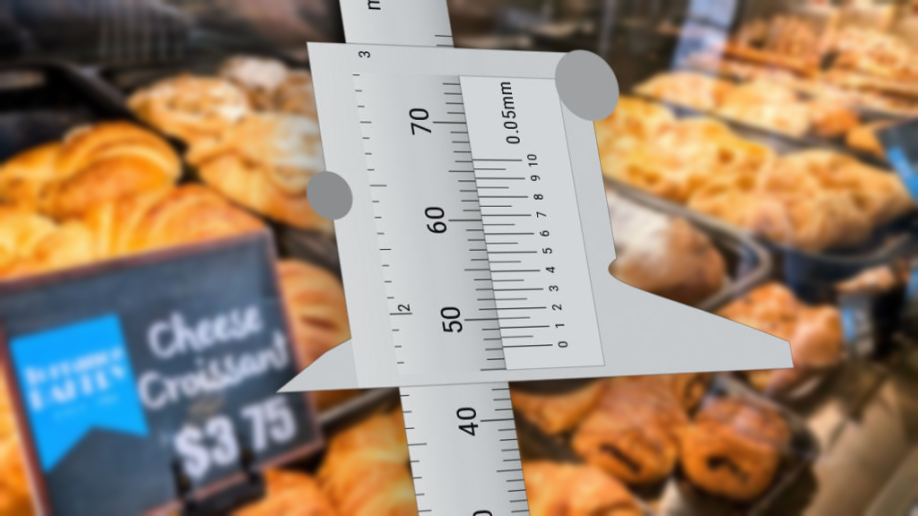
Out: value=47.2 unit=mm
